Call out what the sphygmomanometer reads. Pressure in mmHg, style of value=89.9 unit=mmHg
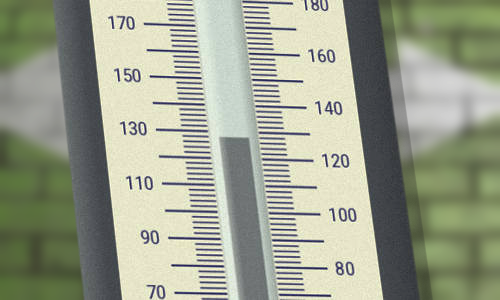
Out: value=128 unit=mmHg
